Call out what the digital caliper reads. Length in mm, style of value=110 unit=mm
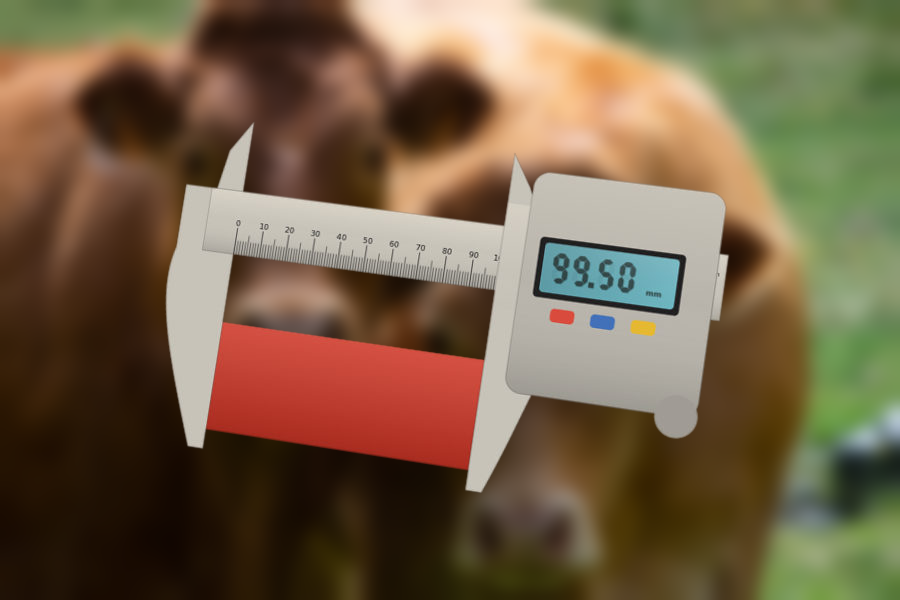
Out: value=99.50 unit=mm
